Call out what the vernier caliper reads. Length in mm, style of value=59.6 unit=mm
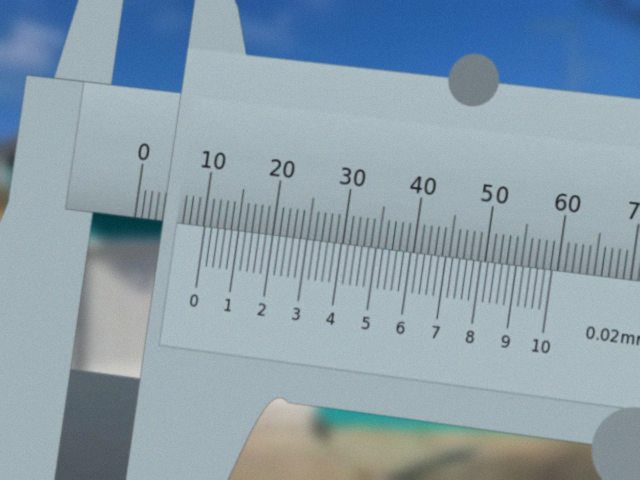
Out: value=10.2 unit=mm
